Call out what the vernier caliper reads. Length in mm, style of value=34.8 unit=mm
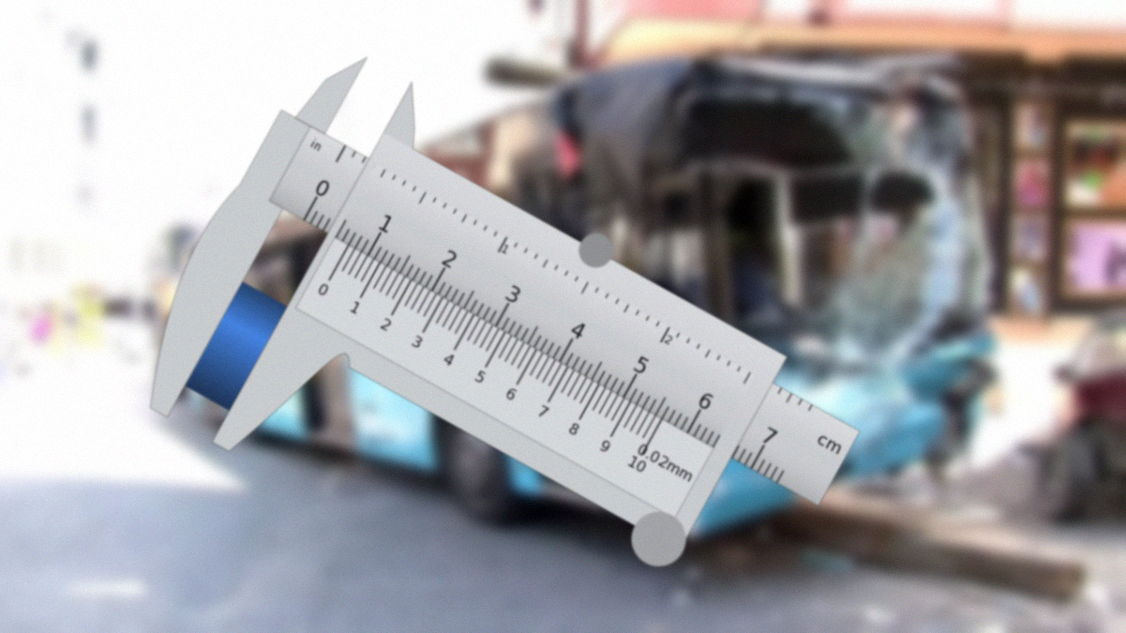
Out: value=7.0 unit=mm
